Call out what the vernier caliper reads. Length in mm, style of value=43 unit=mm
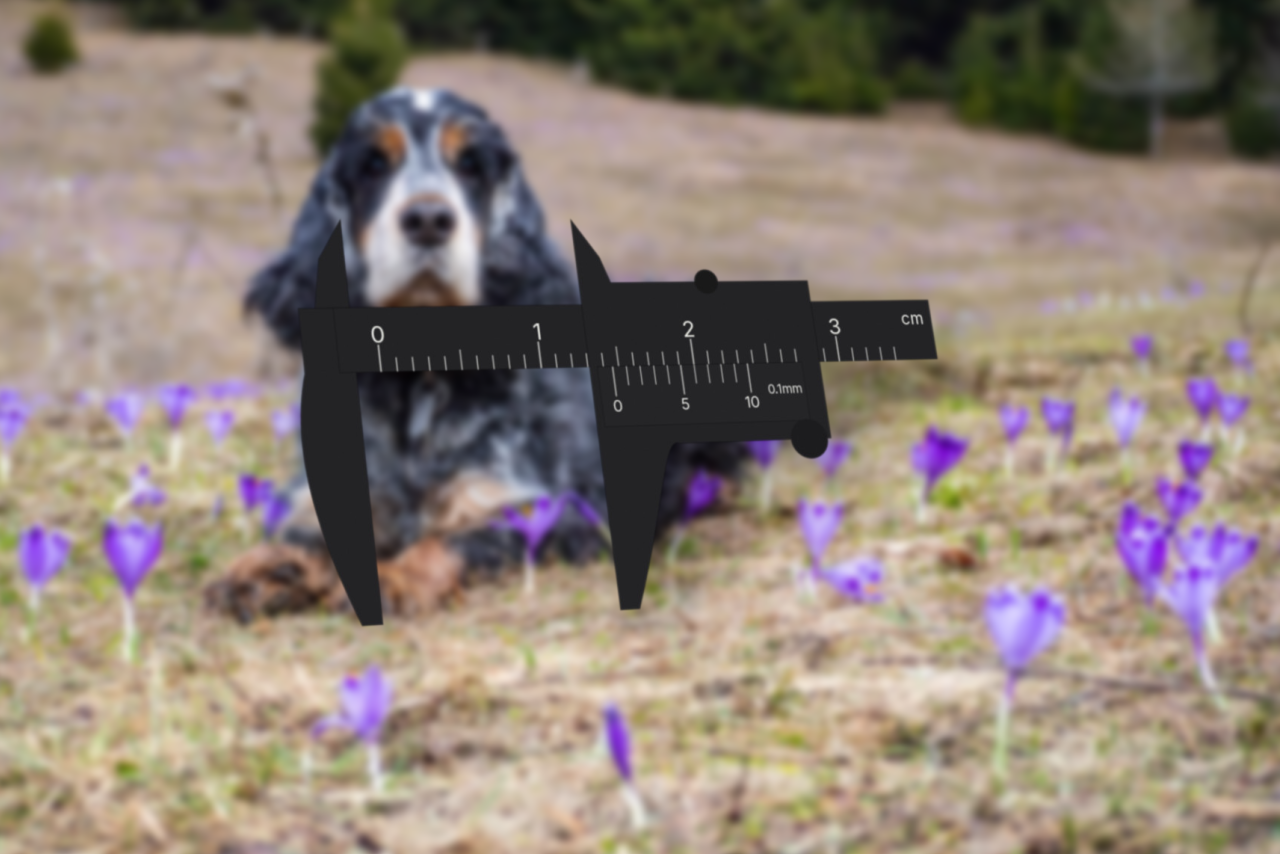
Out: value=14.6 unit=mm
